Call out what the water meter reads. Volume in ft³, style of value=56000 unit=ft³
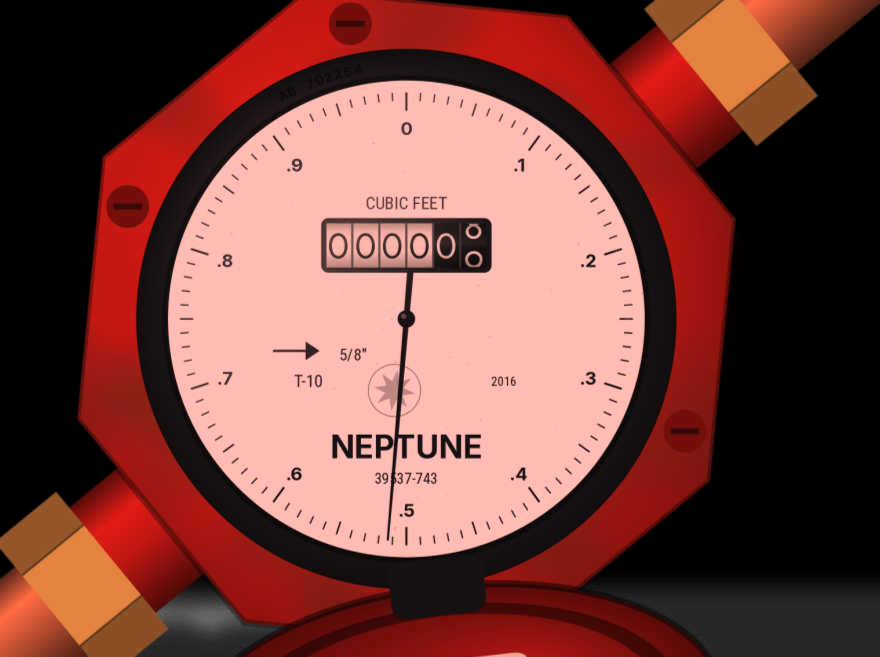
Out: value=8.51 unit=ft³
